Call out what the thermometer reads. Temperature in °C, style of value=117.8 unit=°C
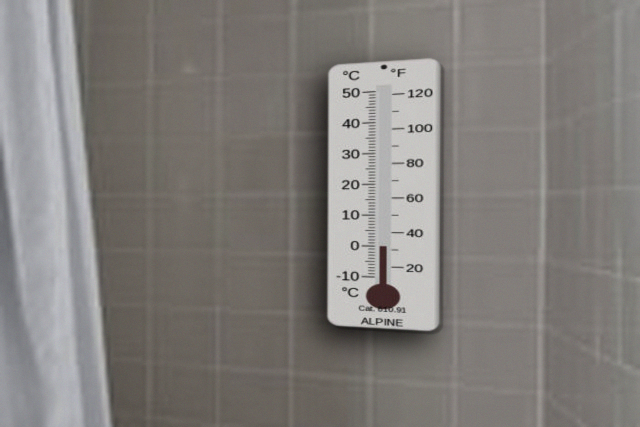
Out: value=0 unit=°C
